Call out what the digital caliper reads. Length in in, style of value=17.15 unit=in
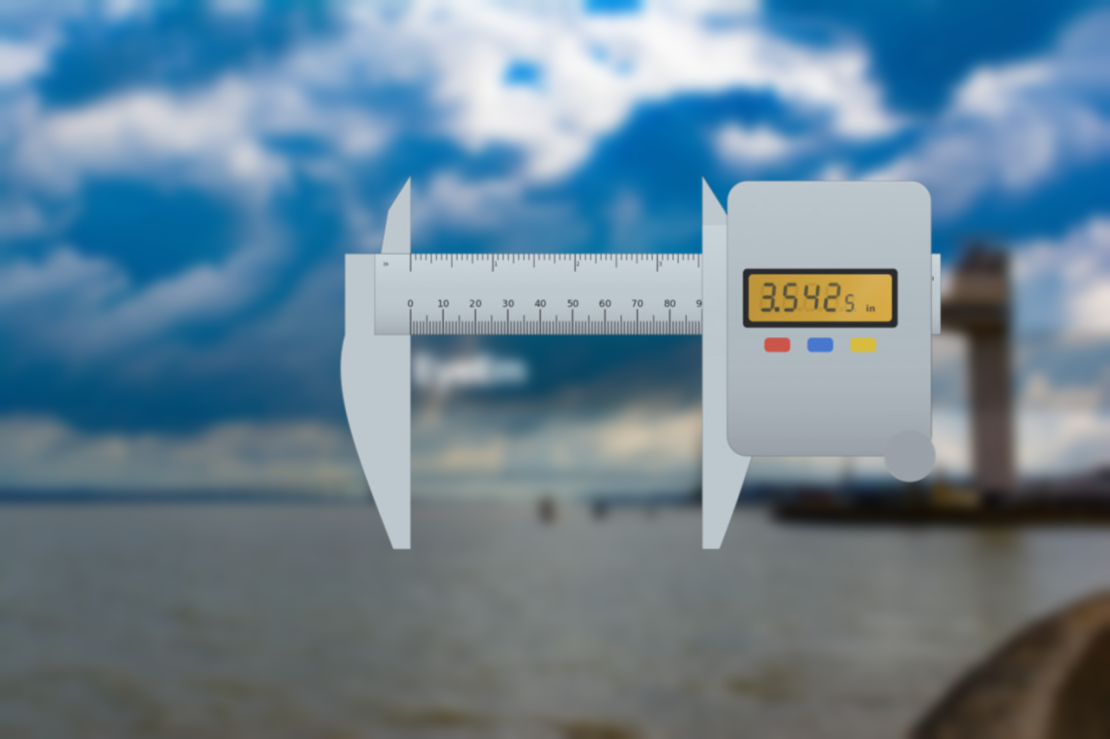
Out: value=3.5425 unit=in
